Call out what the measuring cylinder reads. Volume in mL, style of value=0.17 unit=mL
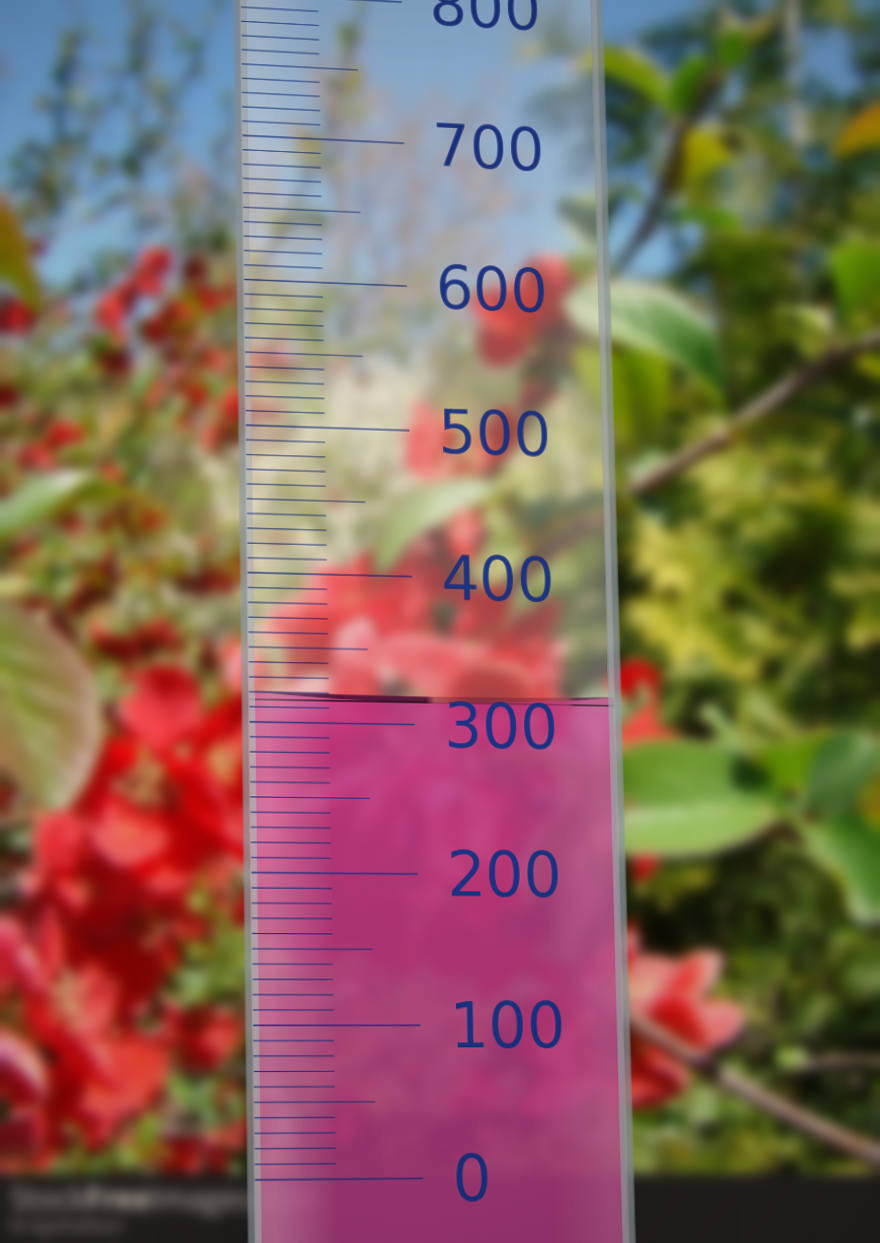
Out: value=315 unit=mL
